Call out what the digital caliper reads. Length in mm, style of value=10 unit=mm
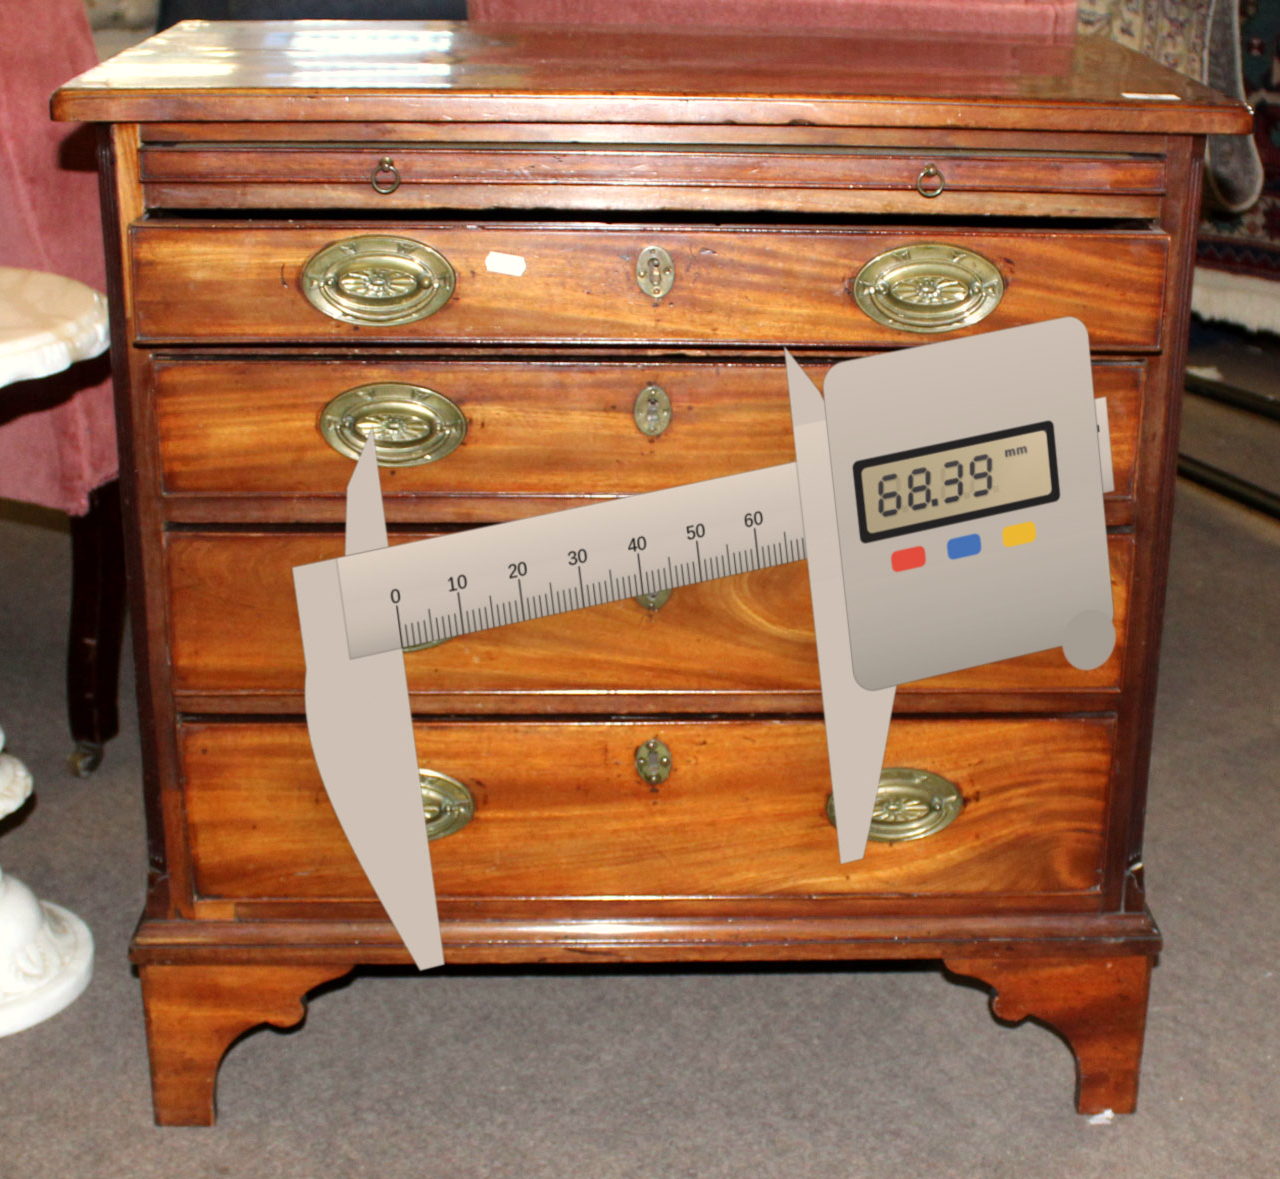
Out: value=68.39 unit=mm
